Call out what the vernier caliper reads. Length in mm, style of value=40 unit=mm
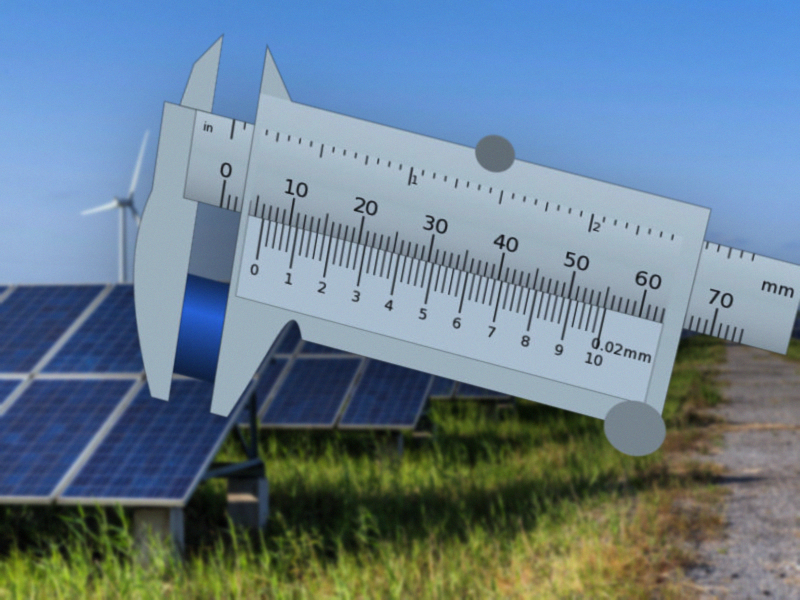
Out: value=6.2 unit=mm
